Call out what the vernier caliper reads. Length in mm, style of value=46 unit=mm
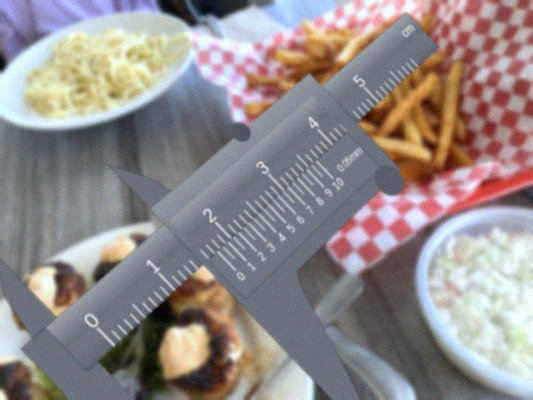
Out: value=17.5 unit=mm
